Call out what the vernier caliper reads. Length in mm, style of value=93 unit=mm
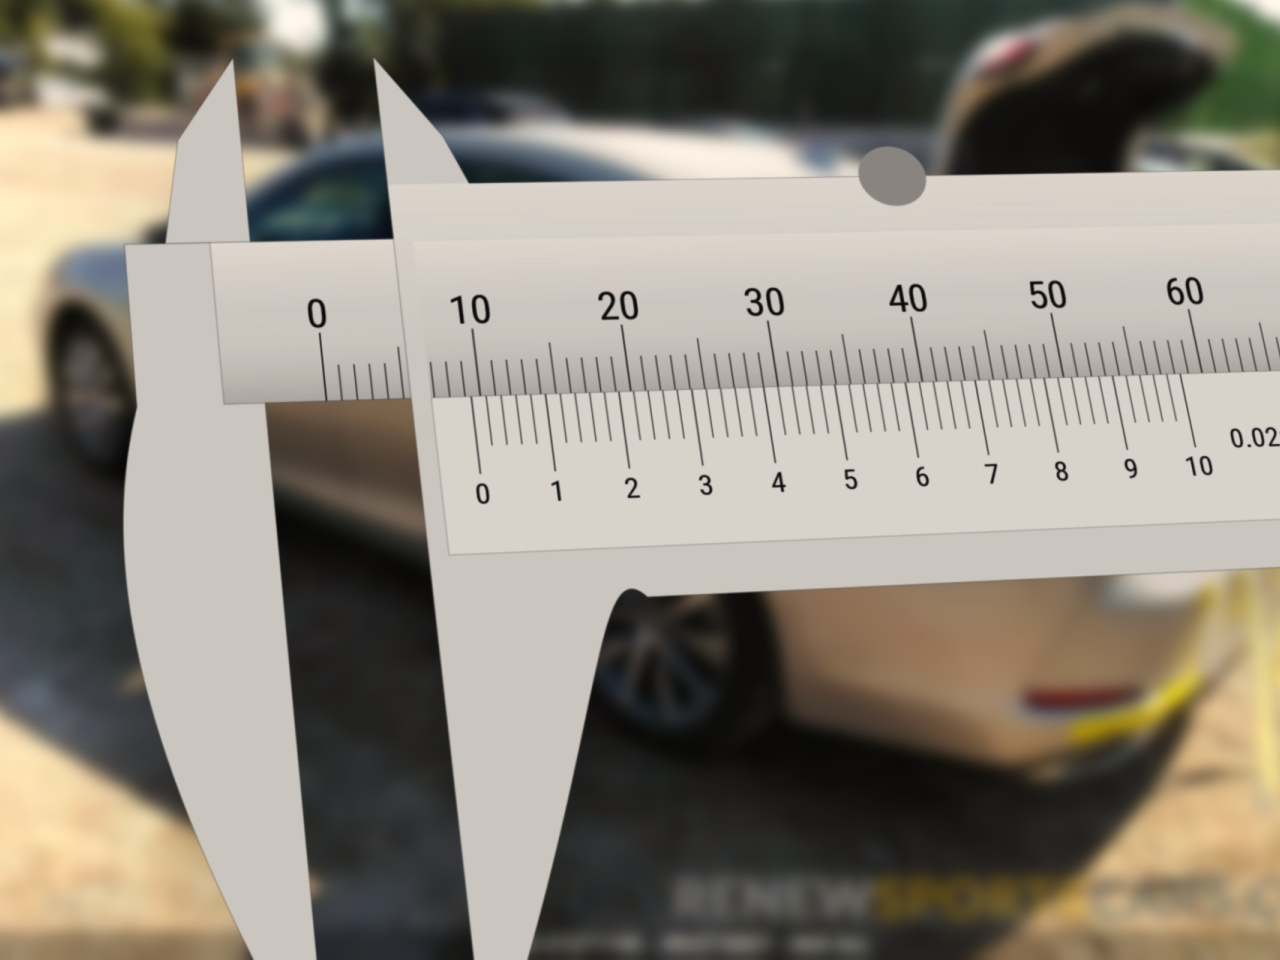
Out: value=9.4 unit=mm
